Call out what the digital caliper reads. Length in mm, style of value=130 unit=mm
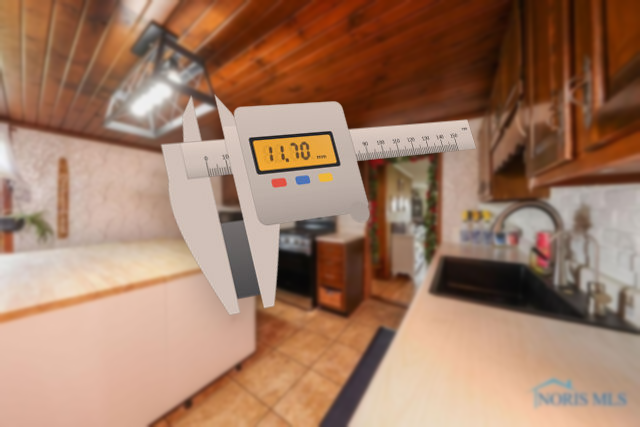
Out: value=11.70 unit=mm
